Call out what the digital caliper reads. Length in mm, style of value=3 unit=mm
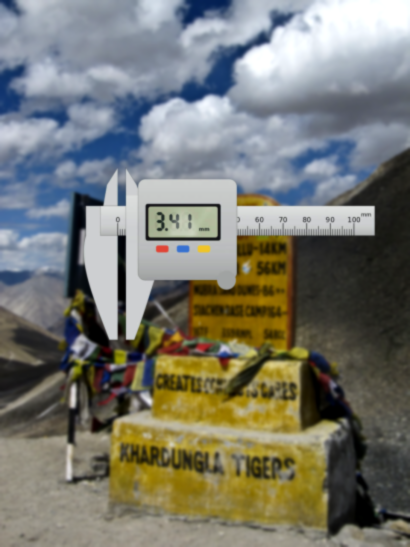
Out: value=3.41 unit=mm
